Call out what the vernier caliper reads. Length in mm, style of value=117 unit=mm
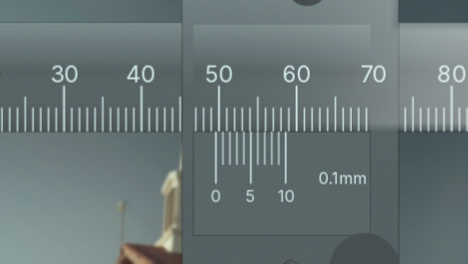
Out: value=49.6 unit=mm
